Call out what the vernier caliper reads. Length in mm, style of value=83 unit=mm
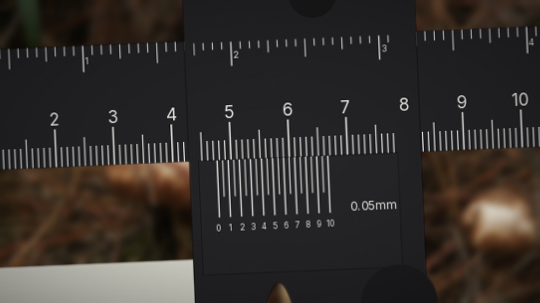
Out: value=47.6 unit=mm
